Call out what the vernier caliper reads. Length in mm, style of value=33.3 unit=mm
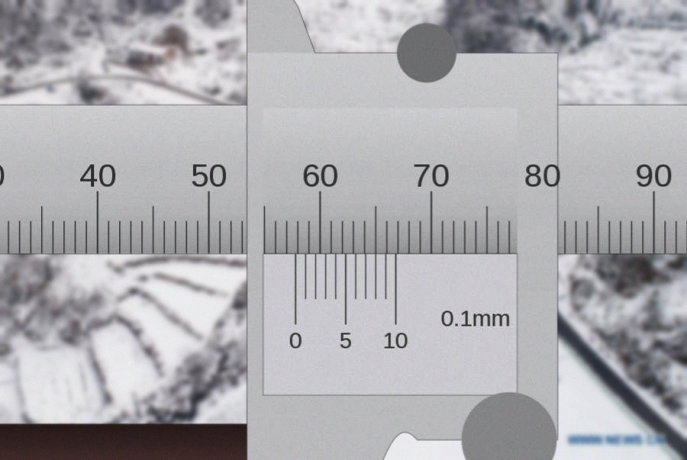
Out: value=57.8 unit=mm
